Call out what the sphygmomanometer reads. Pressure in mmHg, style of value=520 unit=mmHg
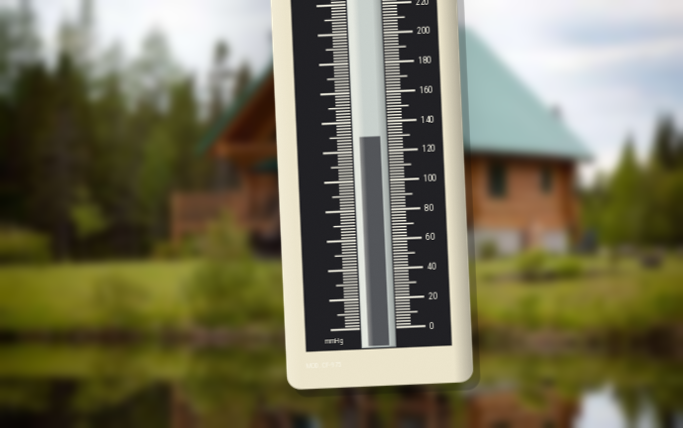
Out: value=130 unit=mmHg
